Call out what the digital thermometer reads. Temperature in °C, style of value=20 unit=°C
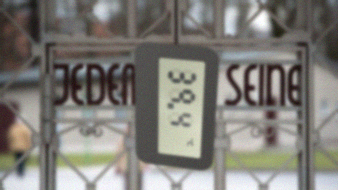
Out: value=39.4 unit=°C
